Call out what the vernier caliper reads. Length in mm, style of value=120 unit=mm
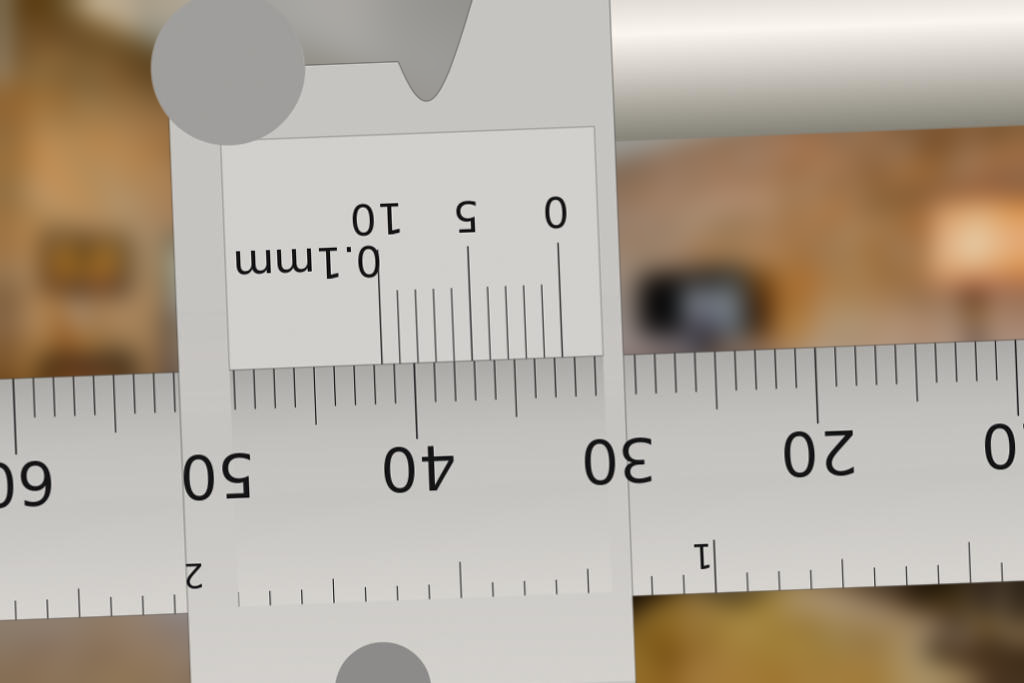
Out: value=32.6 unit=mm
